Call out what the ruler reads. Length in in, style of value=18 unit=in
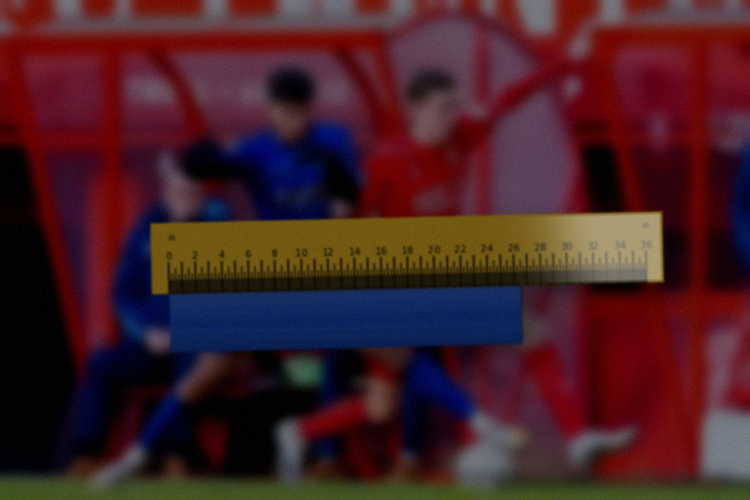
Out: value=26.5 unit=in
